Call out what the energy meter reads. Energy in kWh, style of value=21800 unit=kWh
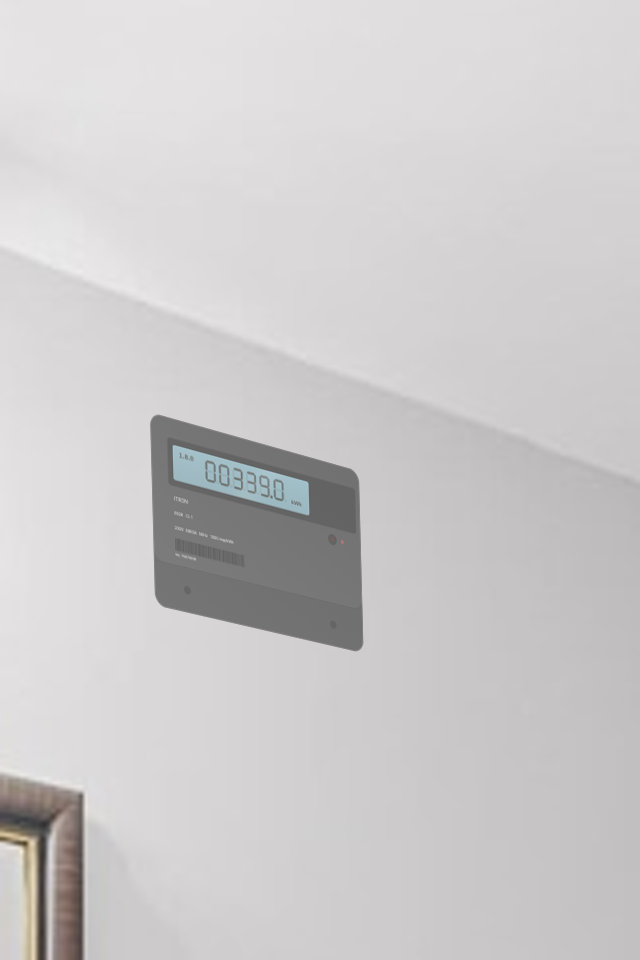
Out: value=339.0 unit=kWh
